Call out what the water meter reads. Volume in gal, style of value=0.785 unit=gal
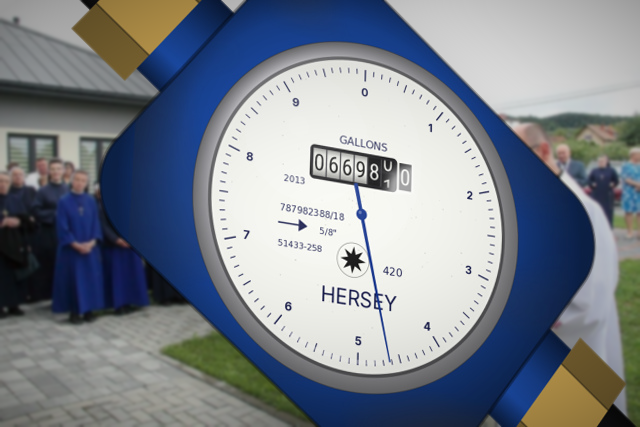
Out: value=669804.6 unit=gal
